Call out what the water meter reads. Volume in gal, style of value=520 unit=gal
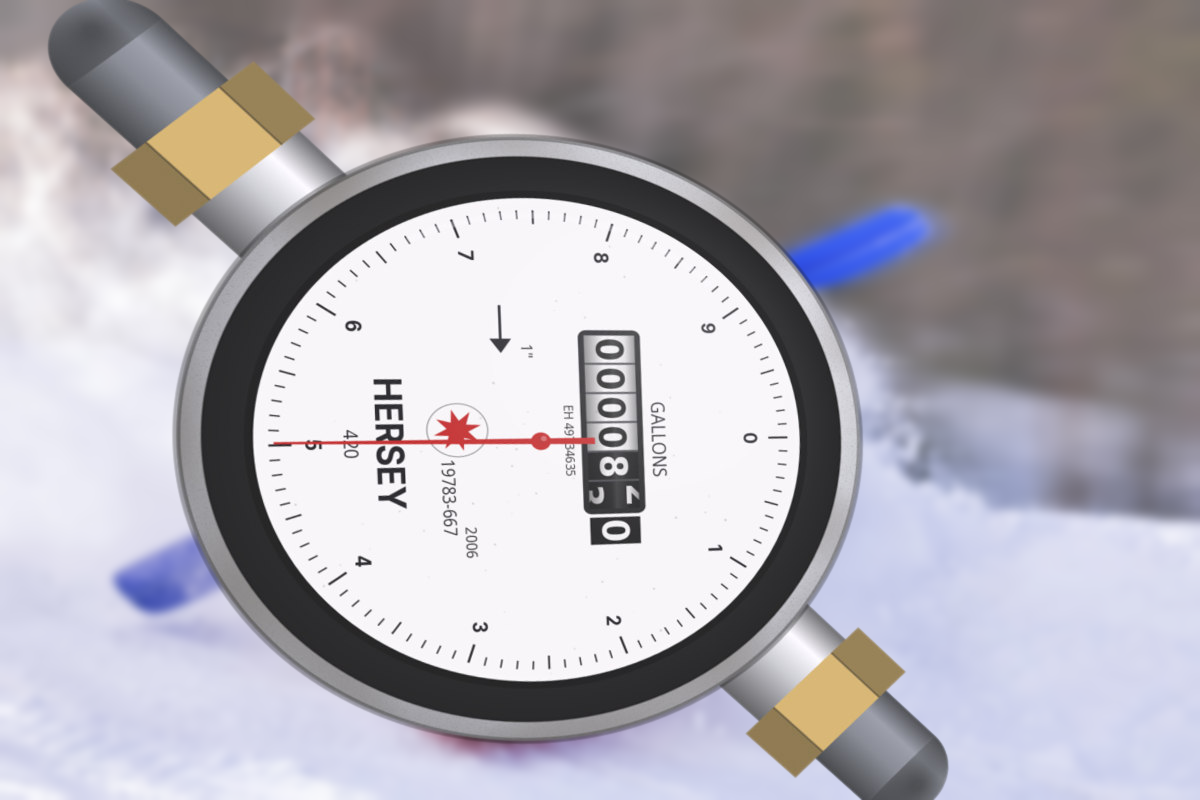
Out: value=825.0 unit=gal
